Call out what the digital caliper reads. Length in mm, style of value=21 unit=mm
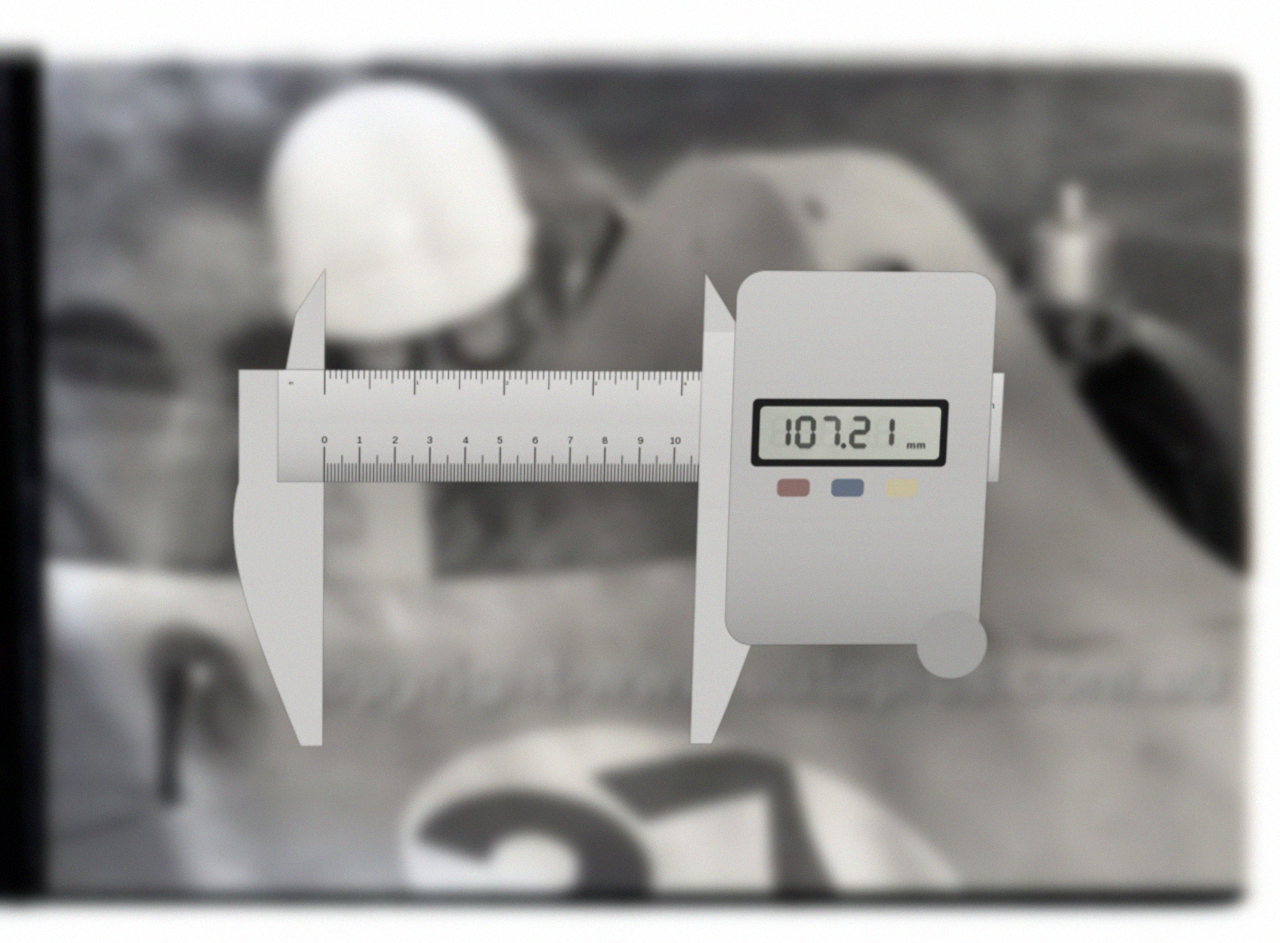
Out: value=107.21 unit=mm
